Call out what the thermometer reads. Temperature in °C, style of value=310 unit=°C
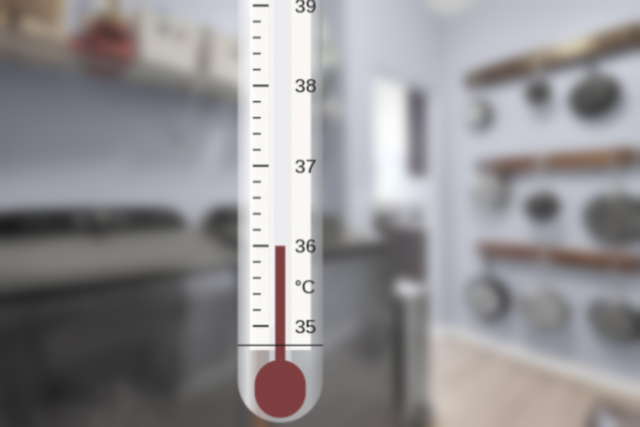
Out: value=36 unit=°C
